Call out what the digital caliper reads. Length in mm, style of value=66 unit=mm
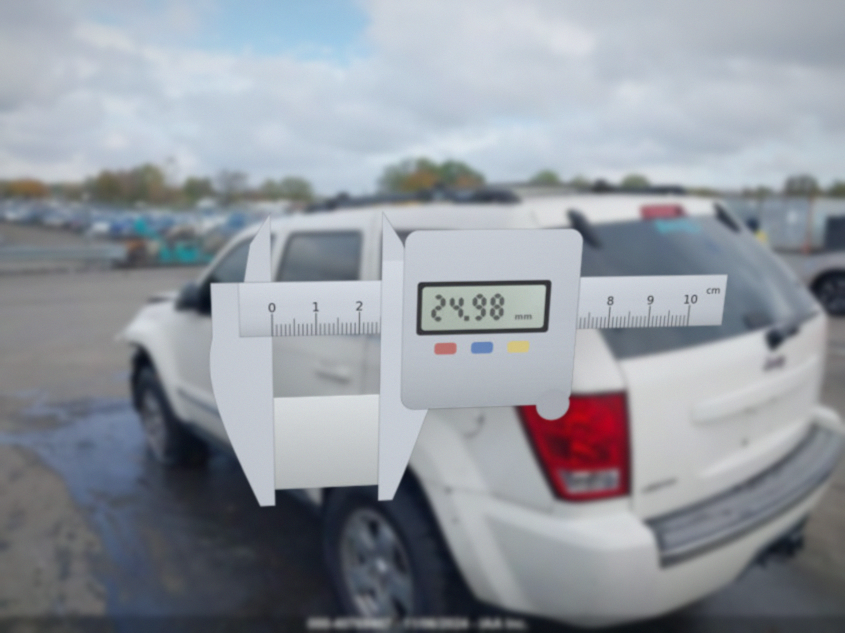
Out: value=24.98 unit=mm
